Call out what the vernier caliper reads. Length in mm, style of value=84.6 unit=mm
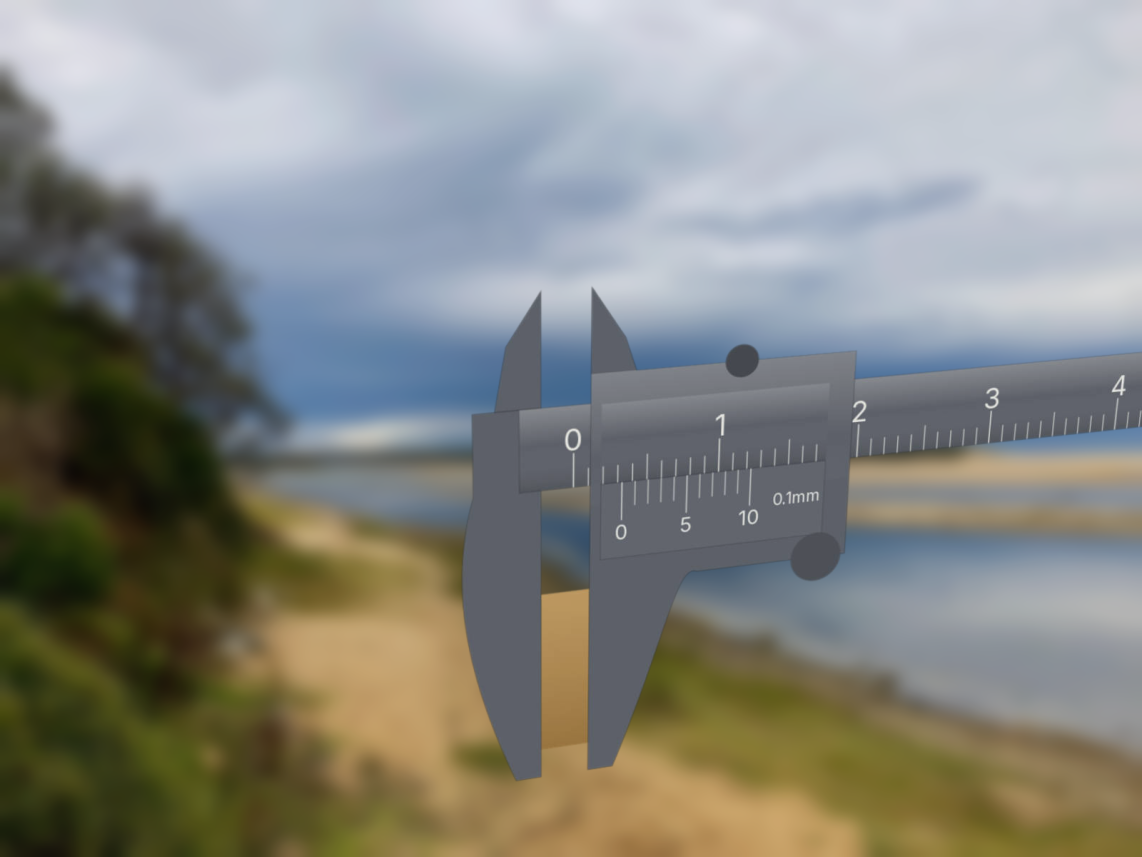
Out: value=3.3 unit=mm
